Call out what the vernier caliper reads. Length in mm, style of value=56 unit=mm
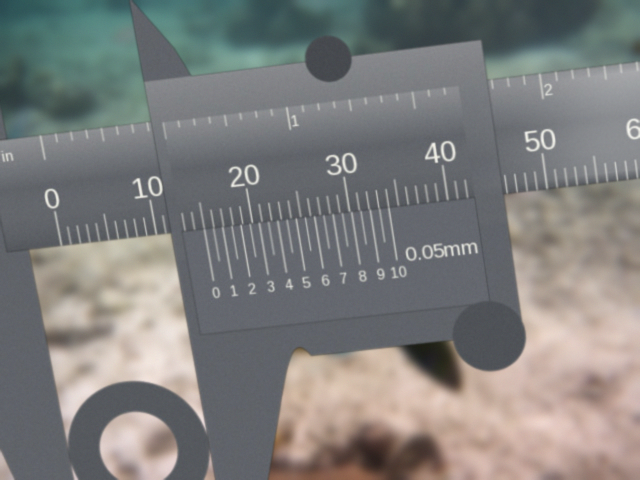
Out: value=15.0 unit=mm
